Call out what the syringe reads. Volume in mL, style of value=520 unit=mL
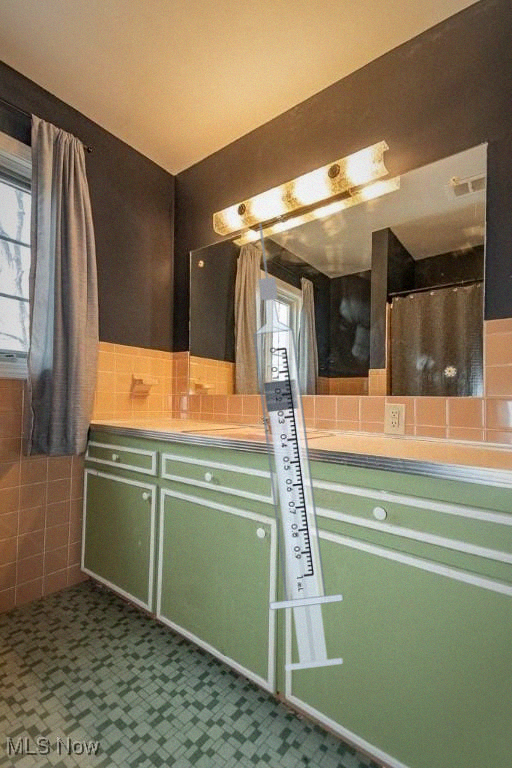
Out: value=0.14 unit=mL
